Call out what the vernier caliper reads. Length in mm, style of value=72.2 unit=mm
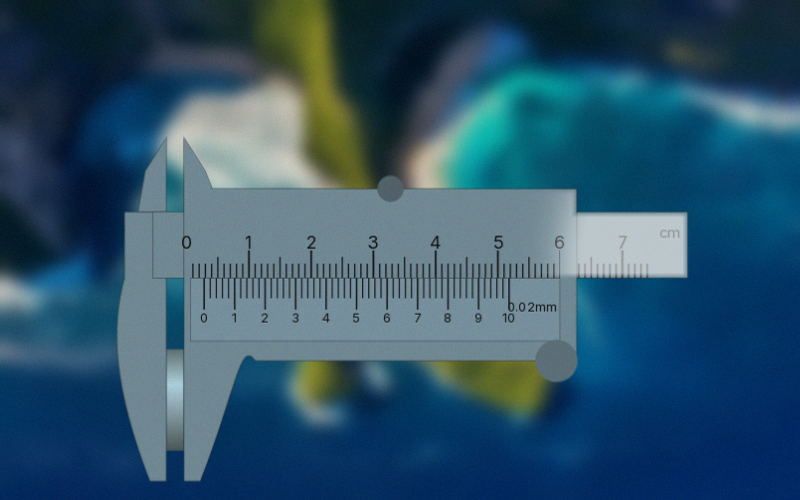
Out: value=2.8 unit=mm
